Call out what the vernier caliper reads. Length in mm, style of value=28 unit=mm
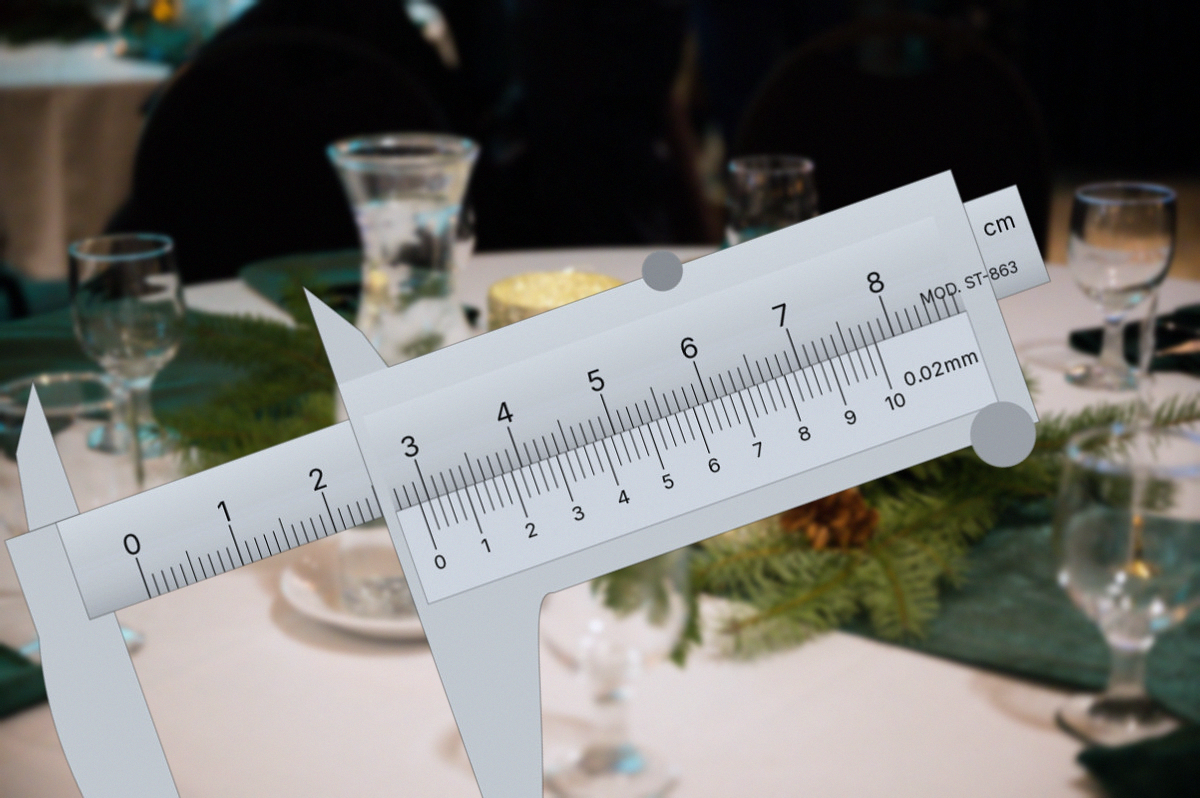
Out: value=29.0 unit=mm
